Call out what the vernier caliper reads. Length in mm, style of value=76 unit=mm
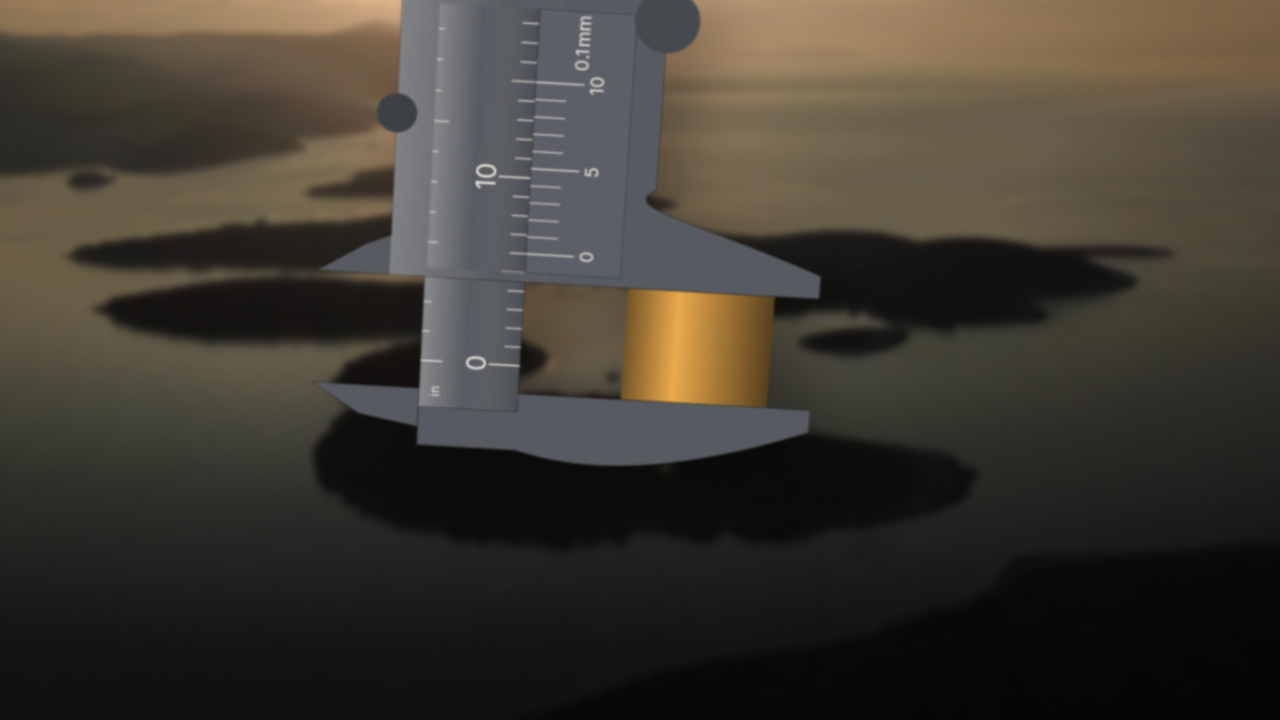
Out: value=6.0 unit=mm
